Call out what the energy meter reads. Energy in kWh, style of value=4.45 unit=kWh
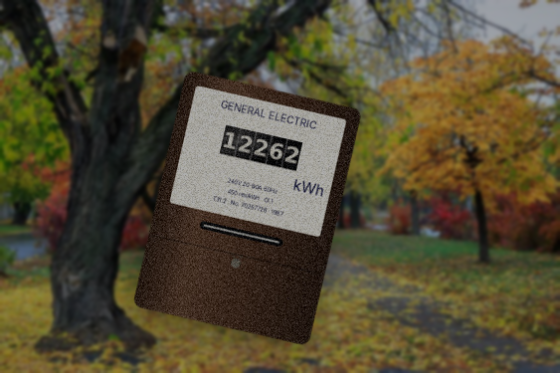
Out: value=12262 unit=kWh
